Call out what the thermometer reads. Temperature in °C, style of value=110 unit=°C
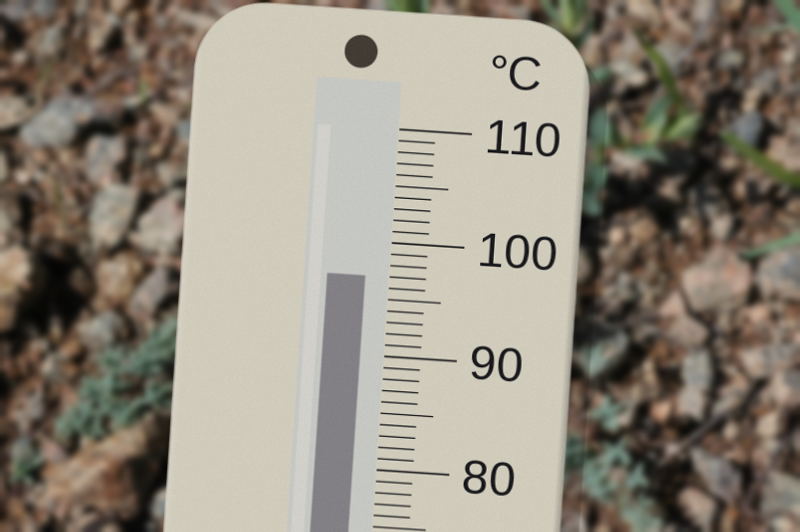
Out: value=97 unit=°C
